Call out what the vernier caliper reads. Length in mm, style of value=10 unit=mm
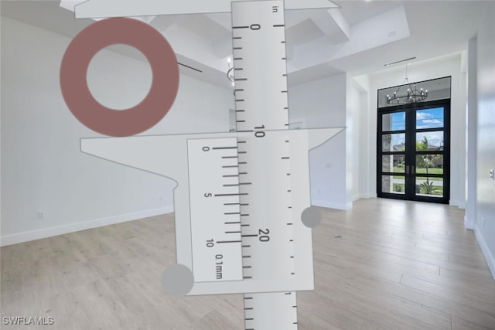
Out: value=11.5 unit=mm
